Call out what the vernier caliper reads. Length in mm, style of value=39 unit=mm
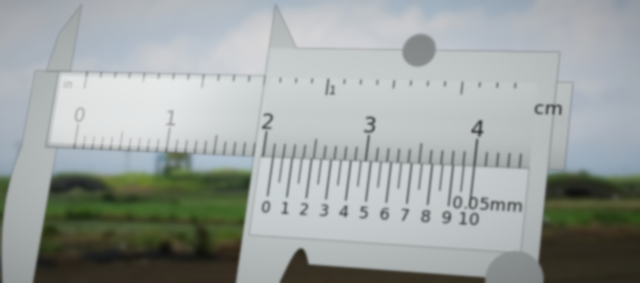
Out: value=21.0 unit=mm
